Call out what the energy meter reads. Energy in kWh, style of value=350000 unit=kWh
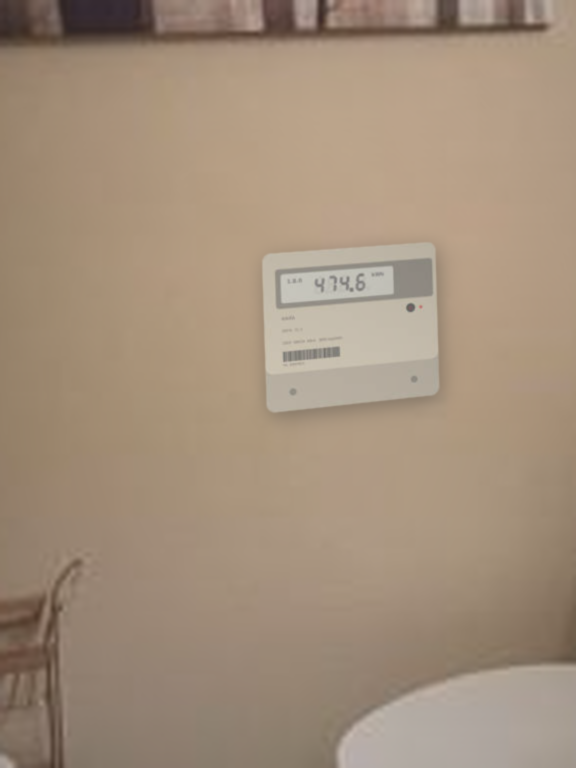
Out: value=474.6 unit=kWh
